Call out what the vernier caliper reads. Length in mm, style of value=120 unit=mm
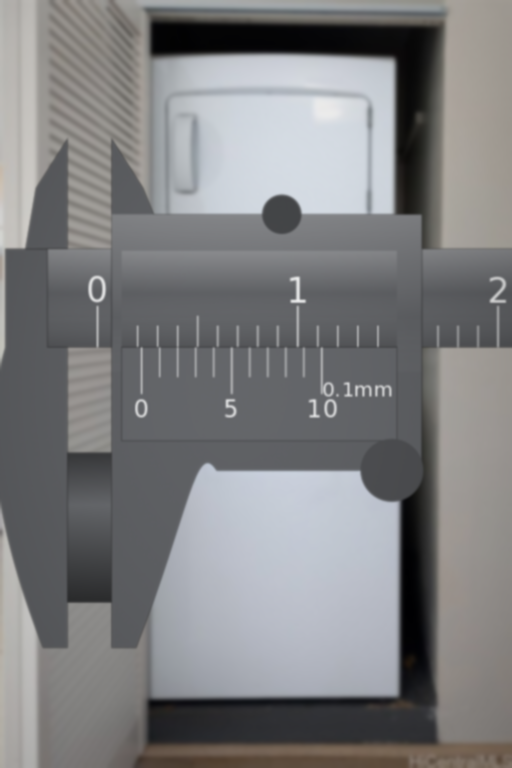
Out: value=2.2 unit=mm
